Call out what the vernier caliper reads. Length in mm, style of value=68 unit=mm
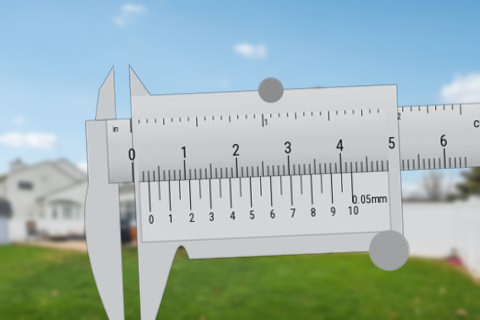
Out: value=3.0 unit=mm
